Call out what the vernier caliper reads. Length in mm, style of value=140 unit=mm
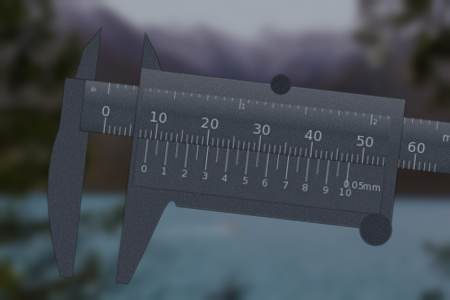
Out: value=8.5 unit=mm
